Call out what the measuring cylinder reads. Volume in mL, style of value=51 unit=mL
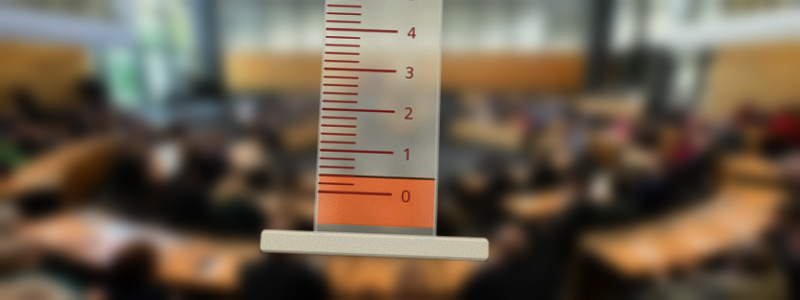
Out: value=0.4 unit=mL
